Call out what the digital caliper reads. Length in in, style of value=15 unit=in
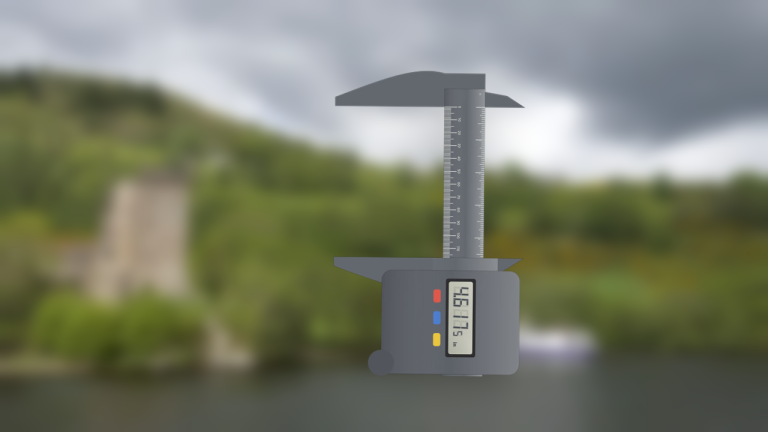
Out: value=4.6175 unit=in
